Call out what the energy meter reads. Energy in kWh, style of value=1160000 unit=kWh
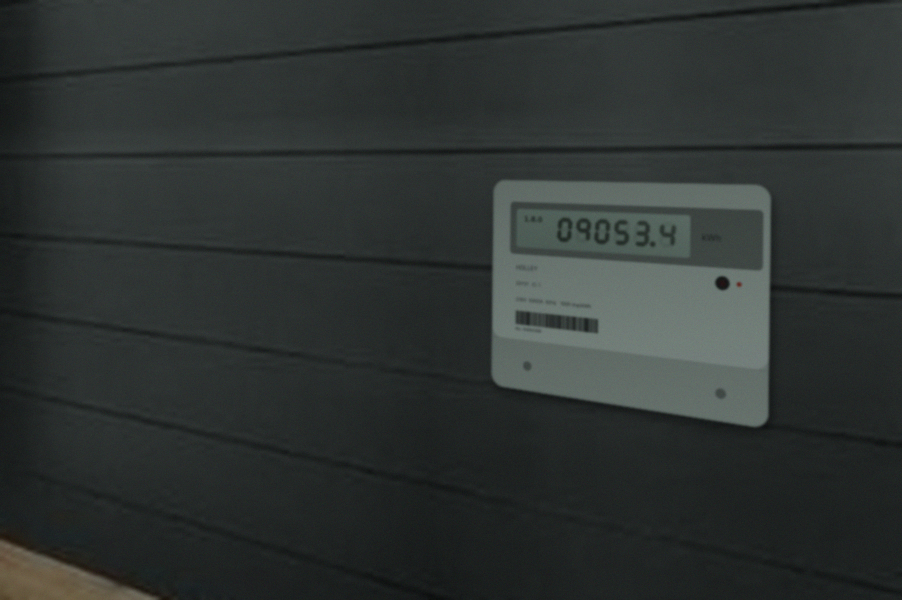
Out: value=9053.4 unit=kWh
